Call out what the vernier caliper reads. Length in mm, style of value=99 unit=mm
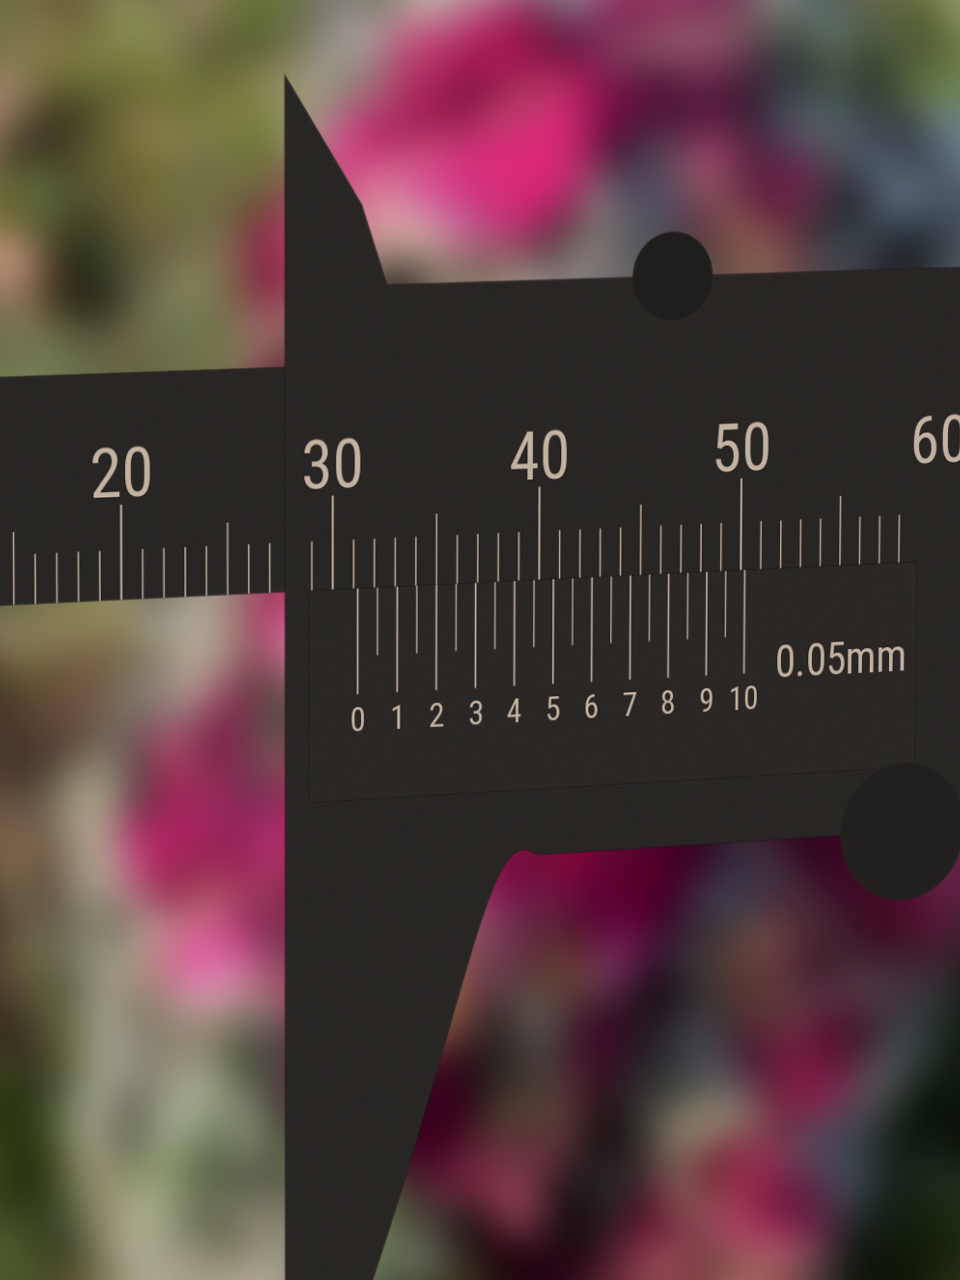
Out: value=31.2 unit=mm
